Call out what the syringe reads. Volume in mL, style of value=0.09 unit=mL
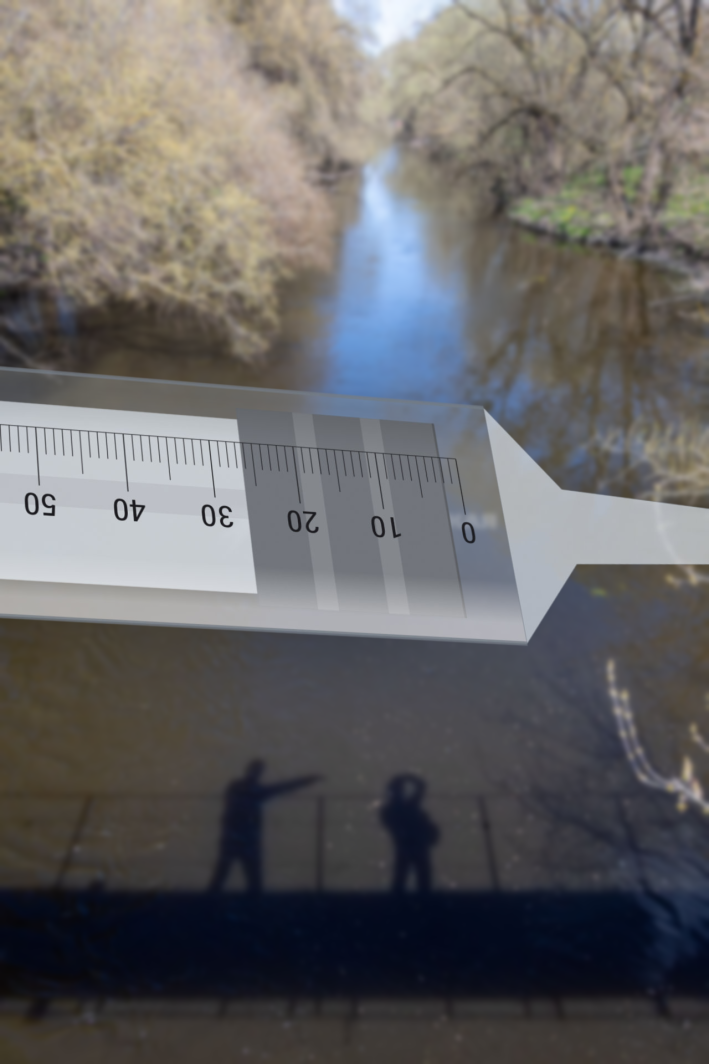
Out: value=2 unit=mL
